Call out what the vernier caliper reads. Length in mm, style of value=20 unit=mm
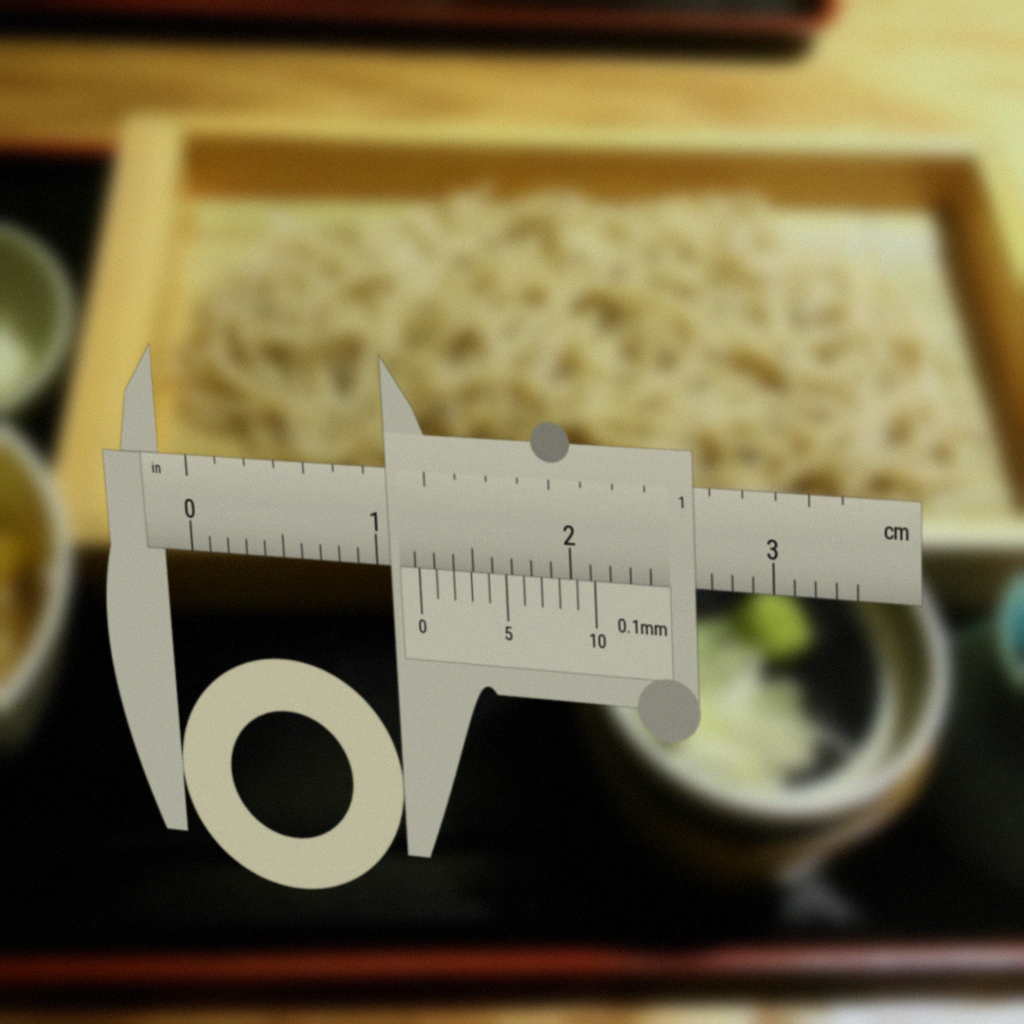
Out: value=12.2 unit=mm
